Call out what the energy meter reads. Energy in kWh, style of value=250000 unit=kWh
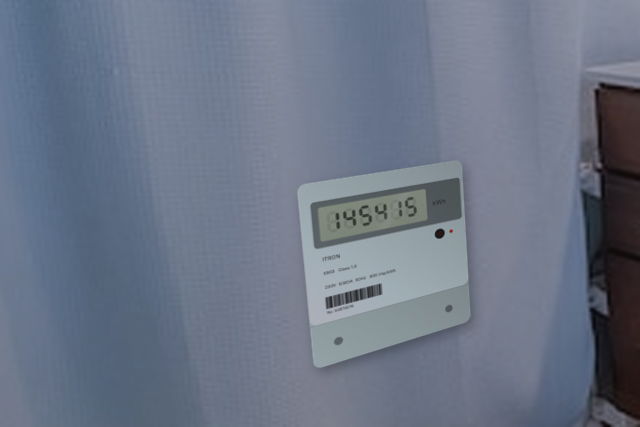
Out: value=145415 unit=kWh
